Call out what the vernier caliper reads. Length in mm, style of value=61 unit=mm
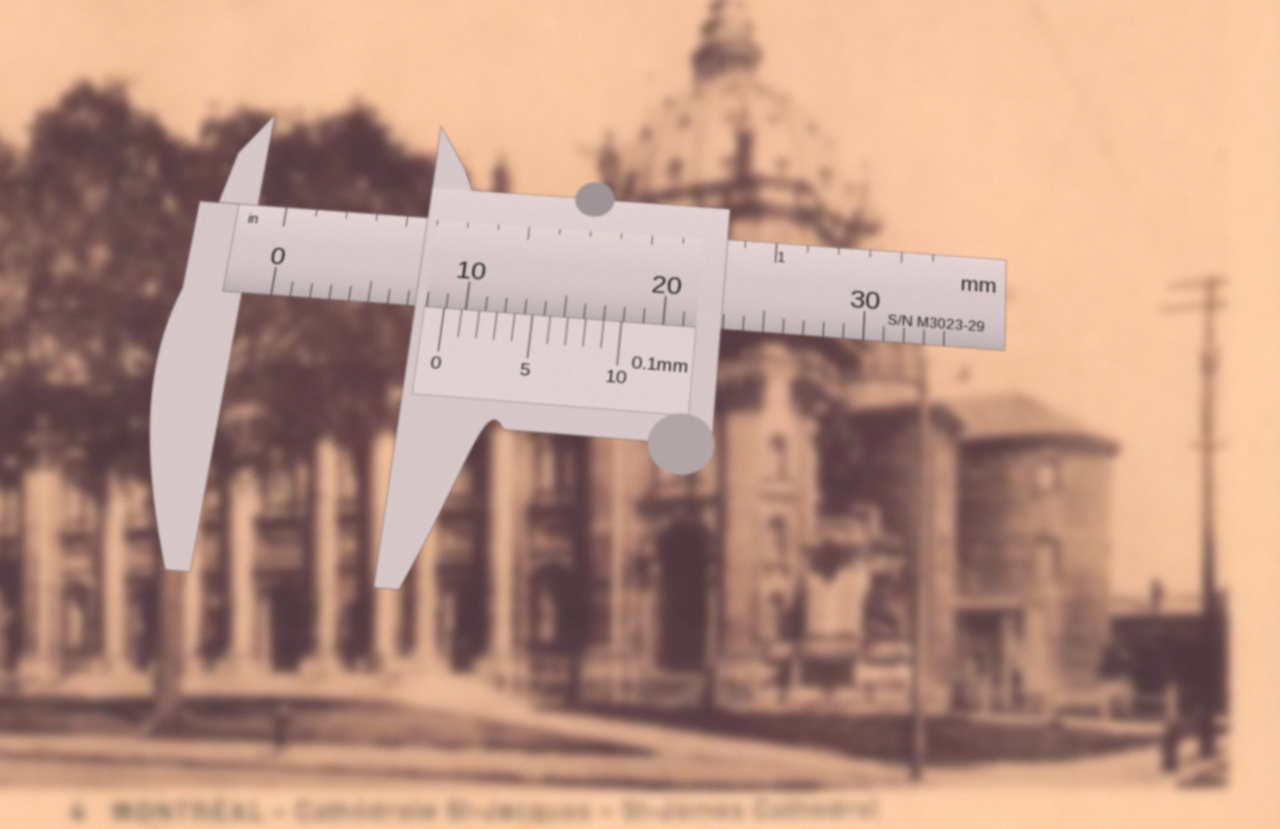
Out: value=8.9 unit=mm
